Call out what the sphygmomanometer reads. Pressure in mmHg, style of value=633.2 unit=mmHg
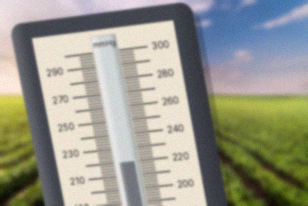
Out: value=220 unit=mmHg
